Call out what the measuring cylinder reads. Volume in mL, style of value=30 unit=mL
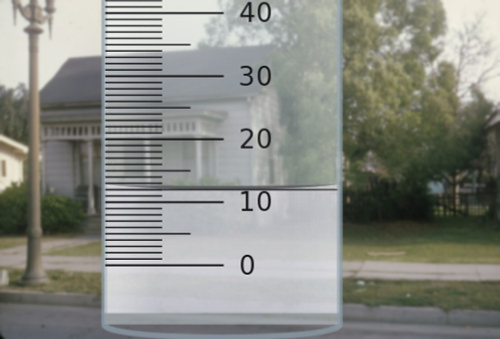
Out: value=12 unit=mL
